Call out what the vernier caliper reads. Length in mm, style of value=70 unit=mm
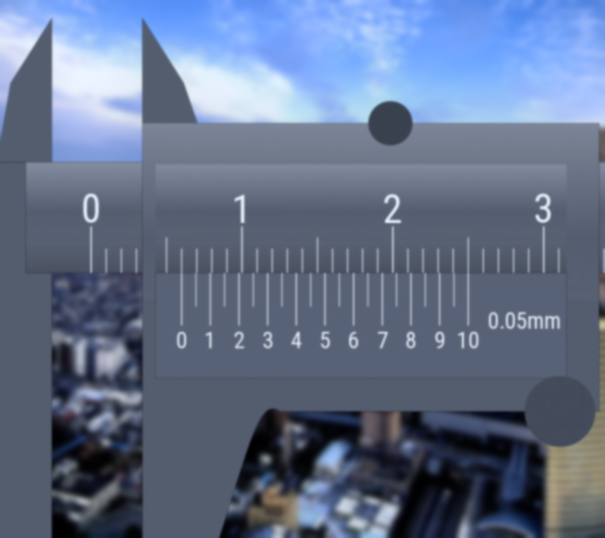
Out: value=6.0 unit=mm
